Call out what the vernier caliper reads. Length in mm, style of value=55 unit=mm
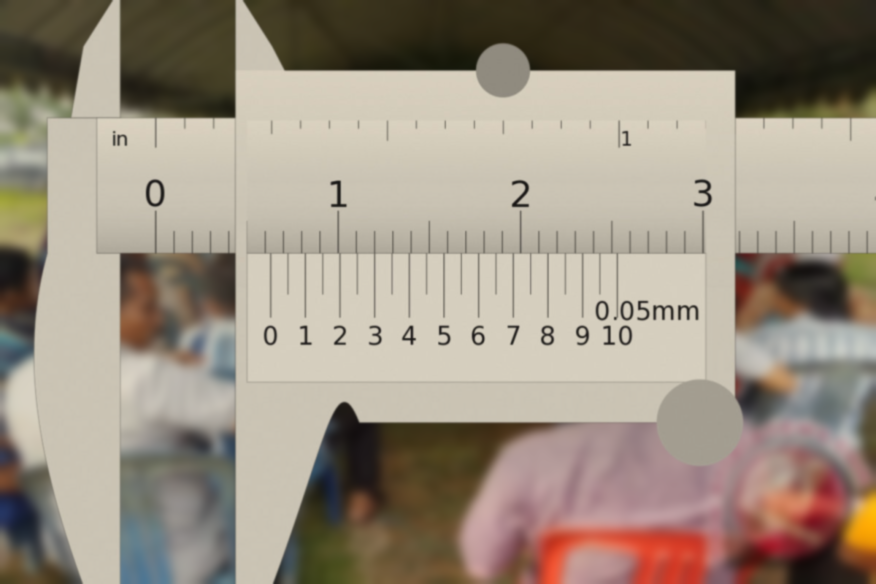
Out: value=6.3 unit=mm
